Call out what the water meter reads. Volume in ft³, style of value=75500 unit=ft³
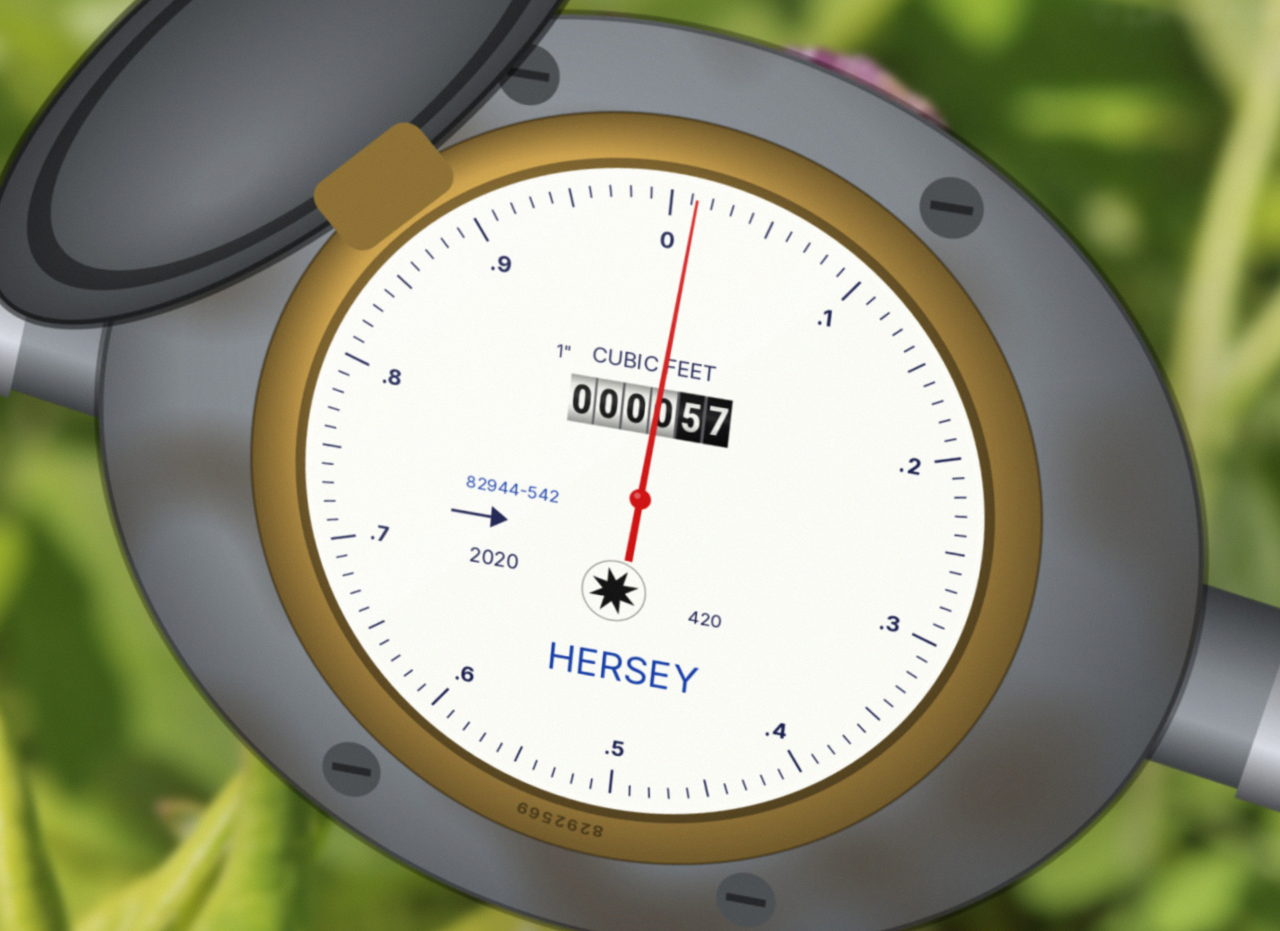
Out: value=57.01 unit=ft³
